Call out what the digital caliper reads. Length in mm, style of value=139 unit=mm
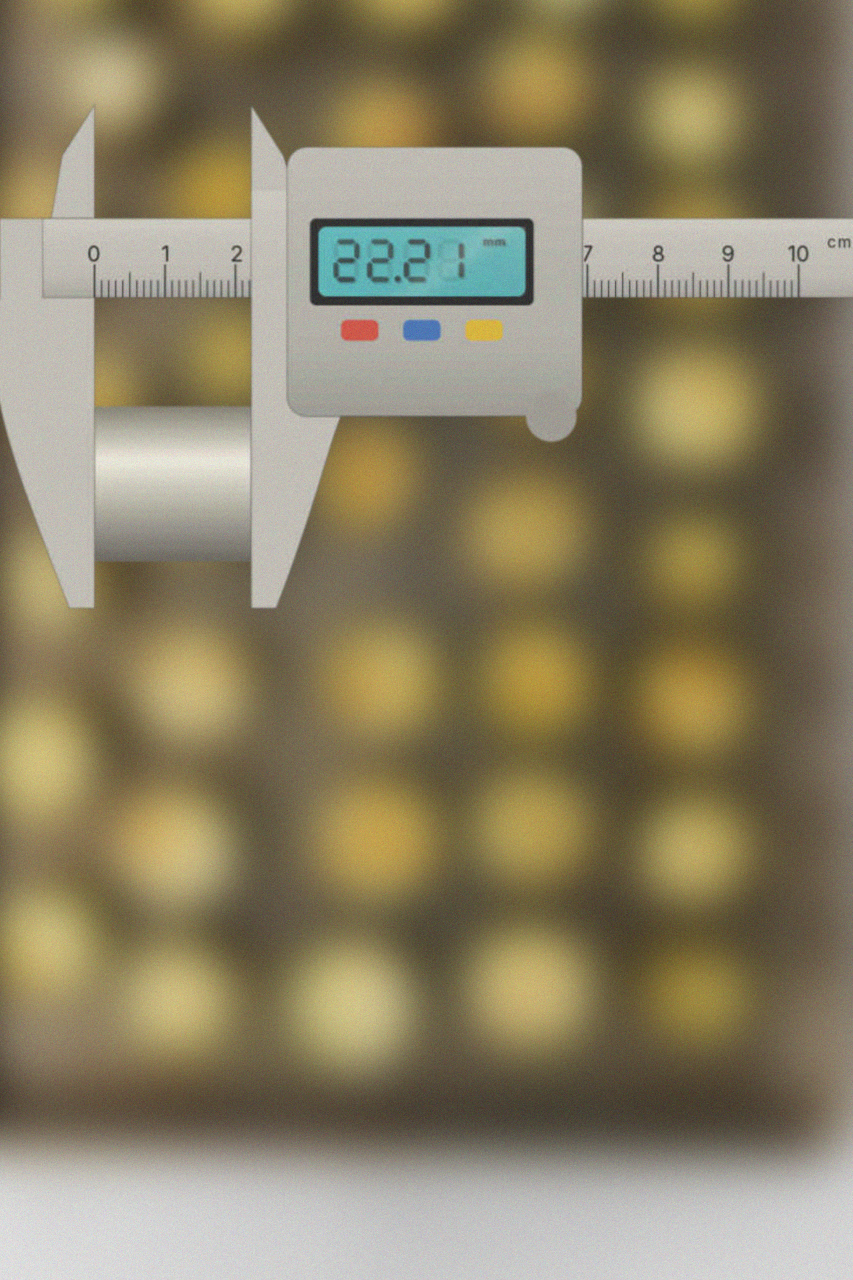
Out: value=22.21 unit=mm
